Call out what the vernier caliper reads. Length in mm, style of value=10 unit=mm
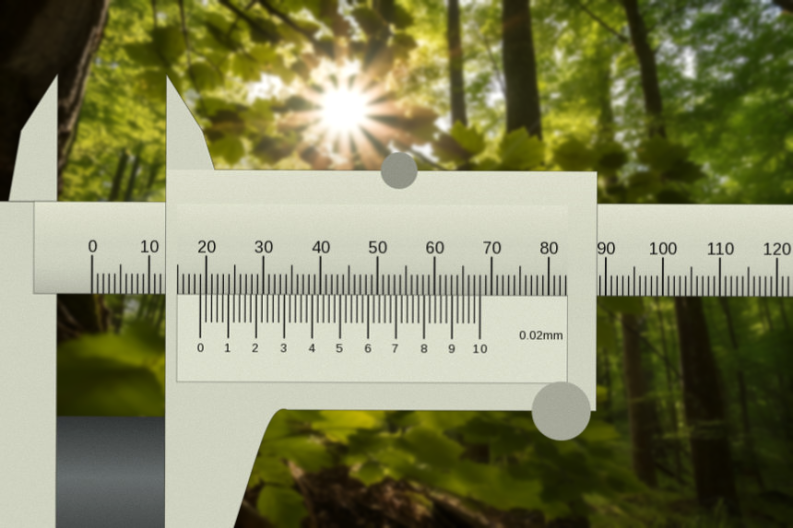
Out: value=19.0 unit=mm
